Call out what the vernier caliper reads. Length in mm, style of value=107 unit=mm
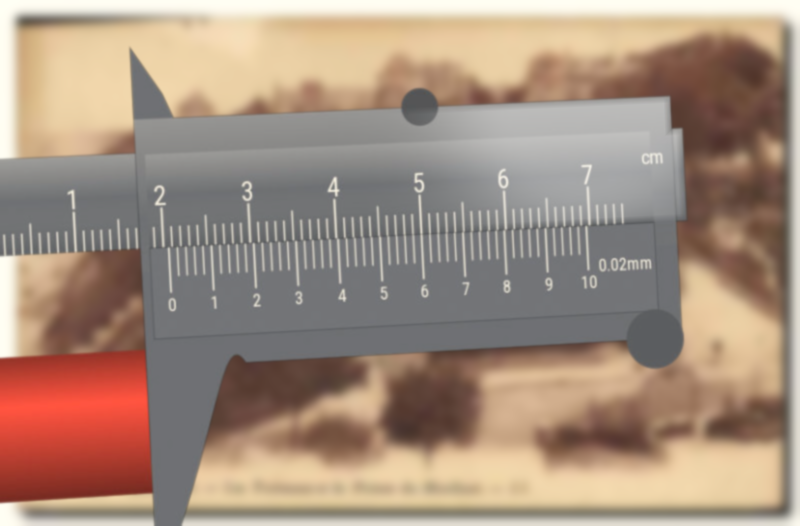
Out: value=20.6 unit=mm
